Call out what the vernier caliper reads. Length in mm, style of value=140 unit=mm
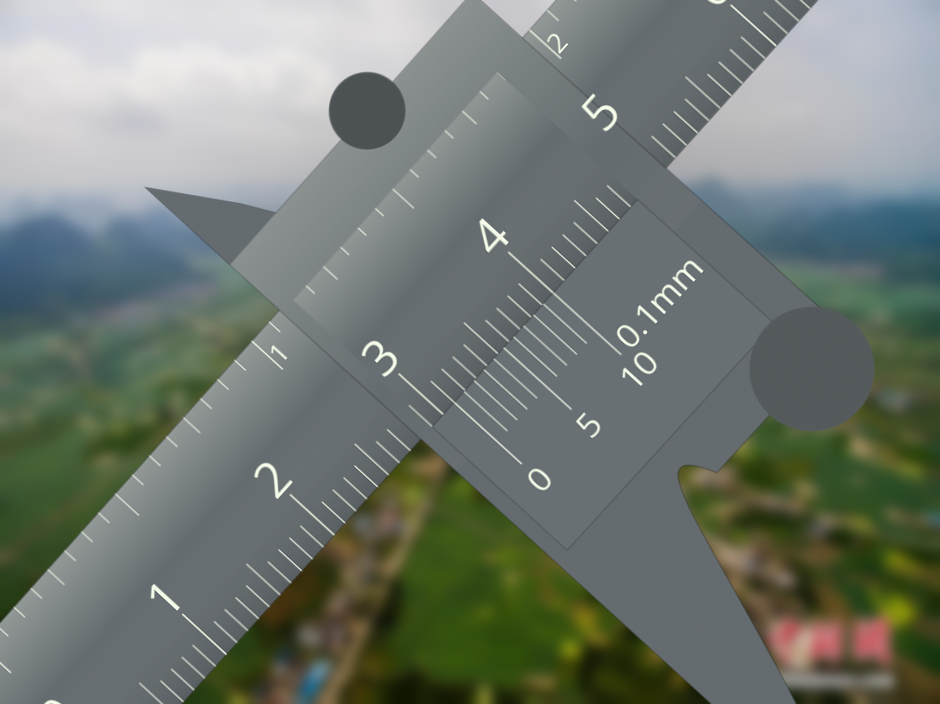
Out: value=31.0 unit=mm
